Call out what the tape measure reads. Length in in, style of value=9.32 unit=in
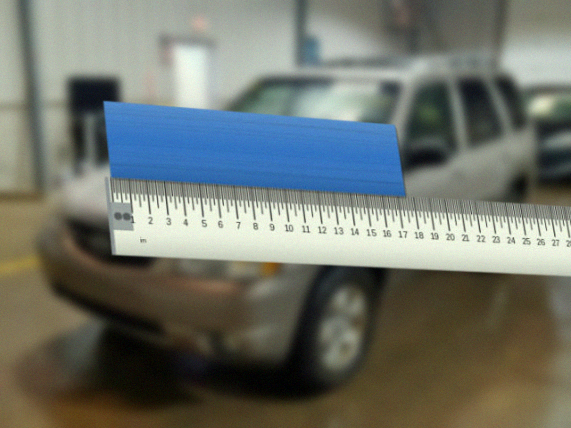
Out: value=17.5 unit=in
